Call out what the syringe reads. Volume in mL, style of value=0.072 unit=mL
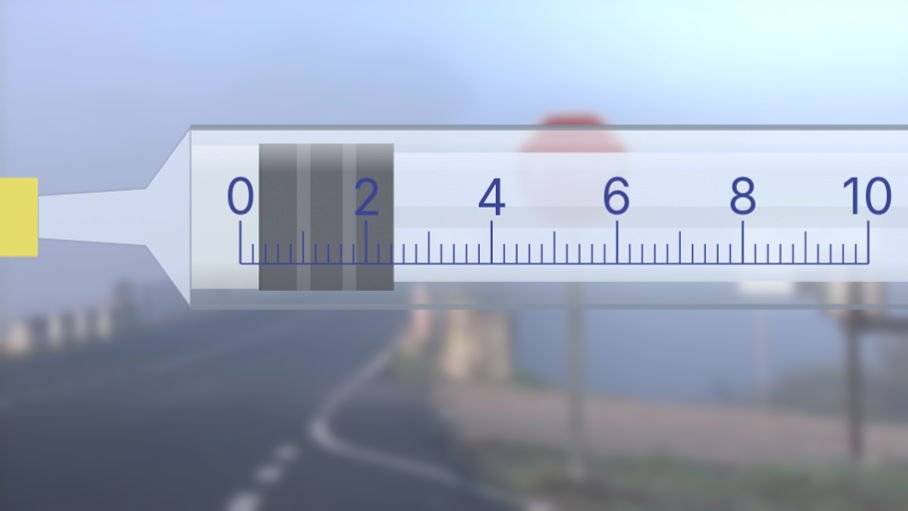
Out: value=0.3 unit=mL
